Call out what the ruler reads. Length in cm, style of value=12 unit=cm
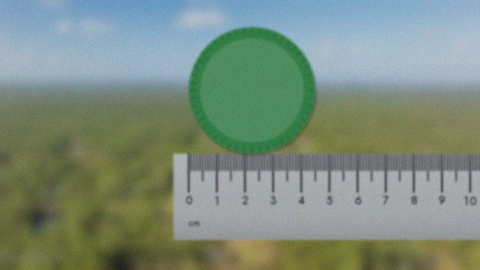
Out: value=4.5 unit=cm
